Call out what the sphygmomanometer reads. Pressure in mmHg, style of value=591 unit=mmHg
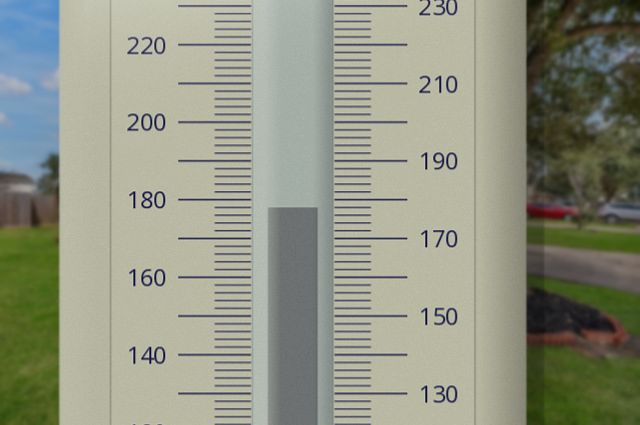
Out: value=178 unit=mmHg
